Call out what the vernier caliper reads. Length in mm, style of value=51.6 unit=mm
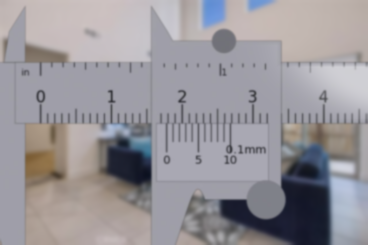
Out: value=17.8 unit=mm
